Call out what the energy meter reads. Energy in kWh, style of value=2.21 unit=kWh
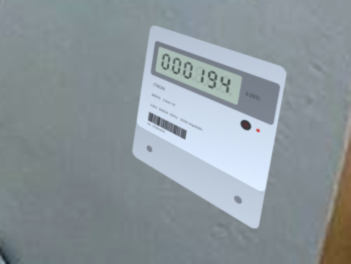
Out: value=194 unit=kWh
